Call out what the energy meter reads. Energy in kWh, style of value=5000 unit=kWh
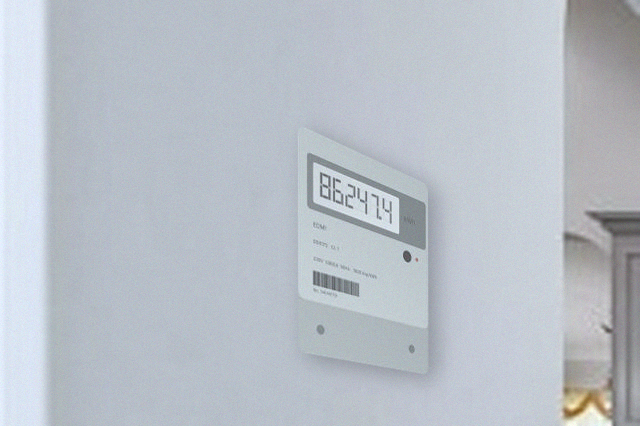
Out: value=86247.4 unit=kWh
